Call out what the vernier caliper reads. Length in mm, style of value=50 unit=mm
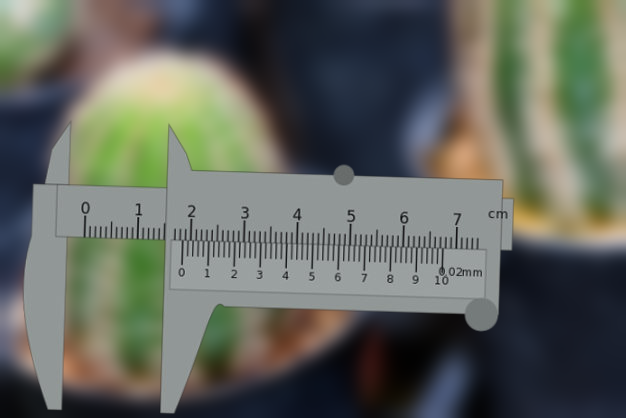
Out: value=18.5 unit=mm
